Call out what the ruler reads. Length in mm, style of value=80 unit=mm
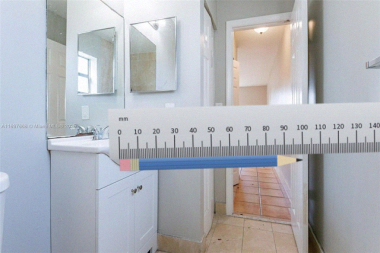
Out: value=100 unit=mm
